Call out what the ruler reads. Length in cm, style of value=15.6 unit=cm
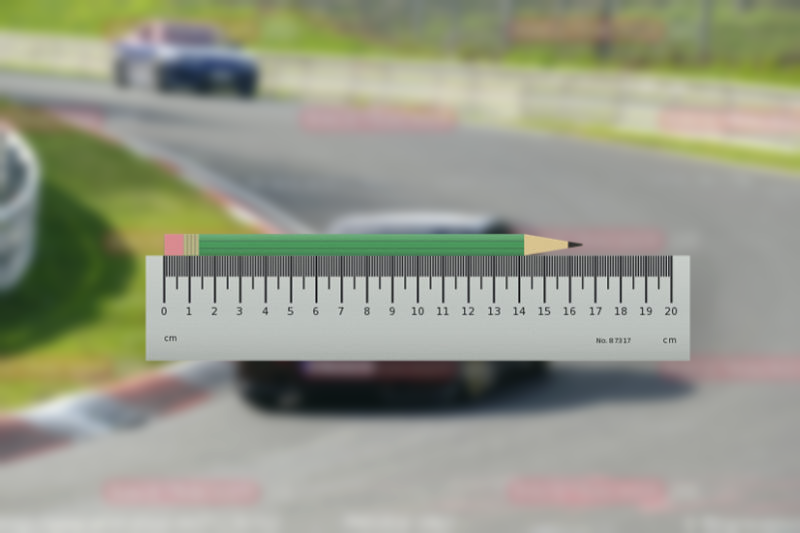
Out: value=16.5 unit=cm
